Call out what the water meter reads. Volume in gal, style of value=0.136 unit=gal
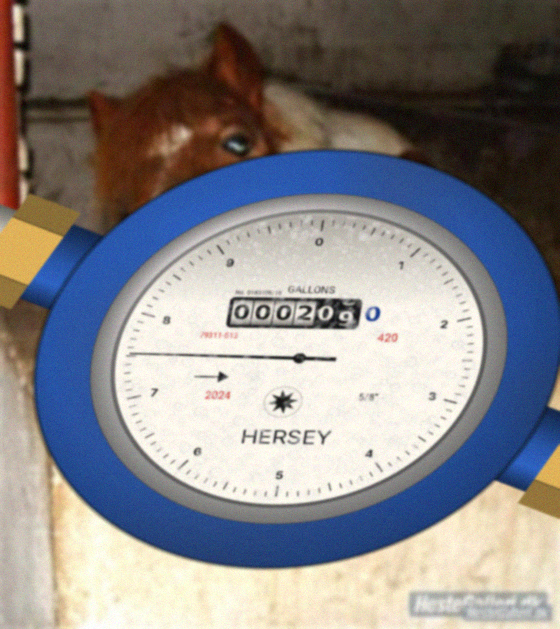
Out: value=2087.5 unit=gal
